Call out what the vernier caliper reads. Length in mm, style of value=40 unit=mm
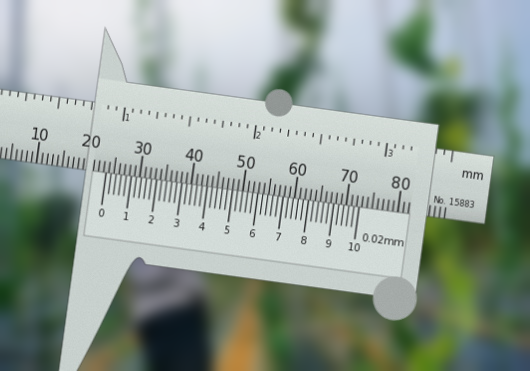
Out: value=23.5 unit=mm
